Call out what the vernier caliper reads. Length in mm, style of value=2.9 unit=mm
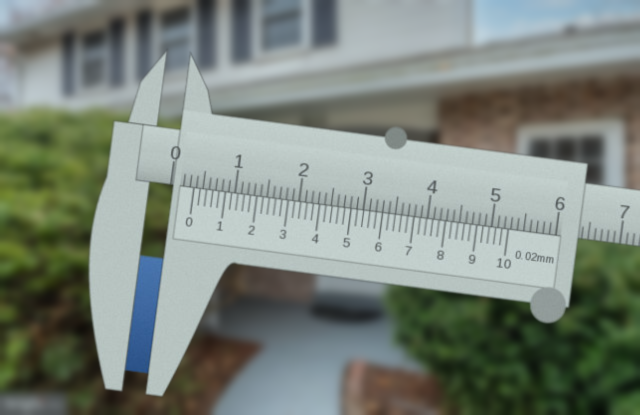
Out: value=3.6 unit=mm
